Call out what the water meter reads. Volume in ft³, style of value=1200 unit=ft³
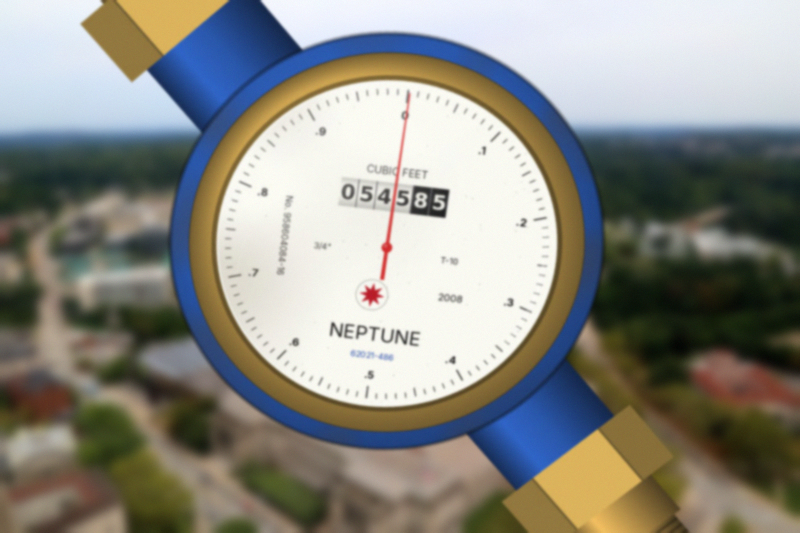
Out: value=54585.00 unit=ft³
